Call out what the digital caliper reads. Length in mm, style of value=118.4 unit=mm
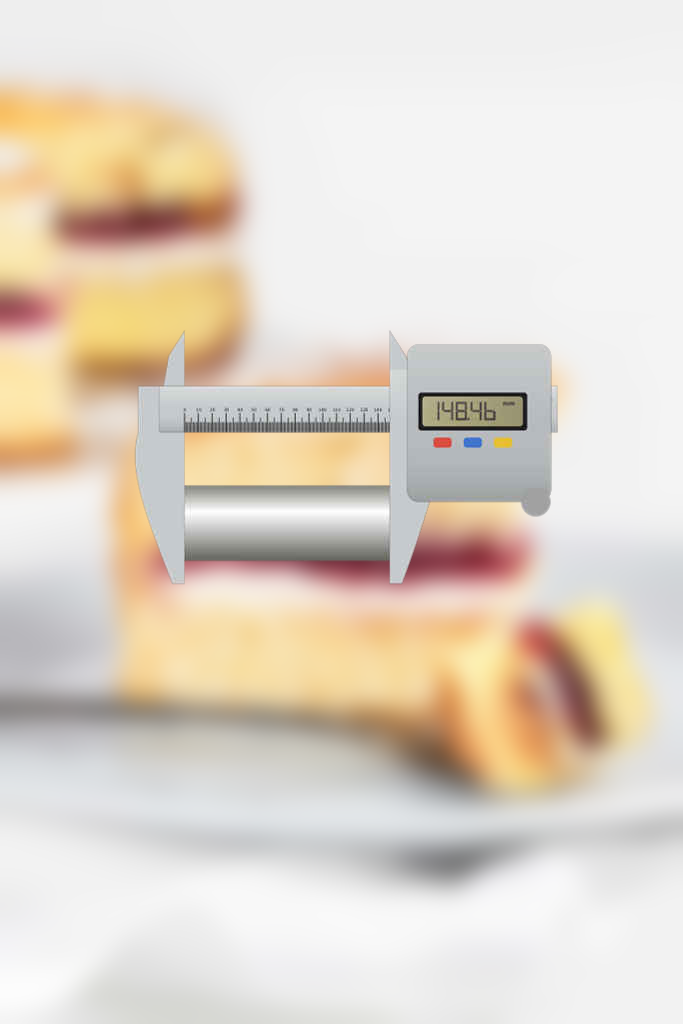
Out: value=148.46 unit=mm
